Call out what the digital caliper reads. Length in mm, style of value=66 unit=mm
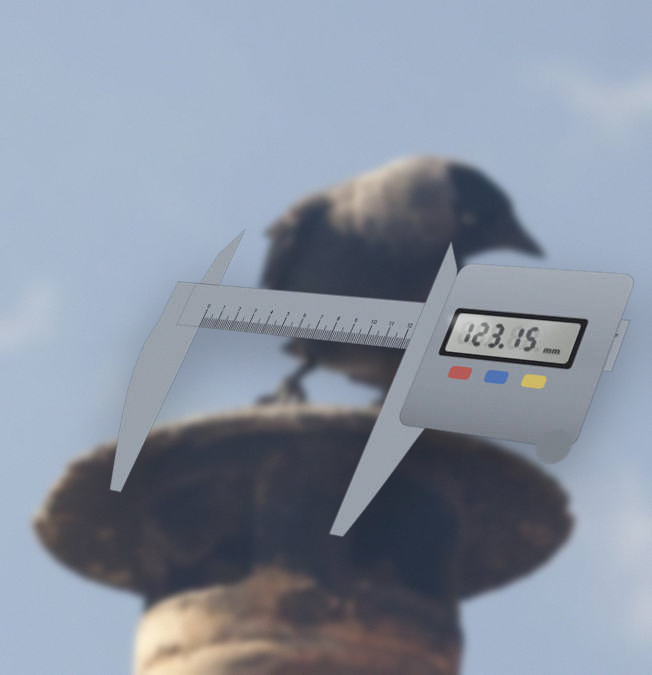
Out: value=123.15 unit=mm
